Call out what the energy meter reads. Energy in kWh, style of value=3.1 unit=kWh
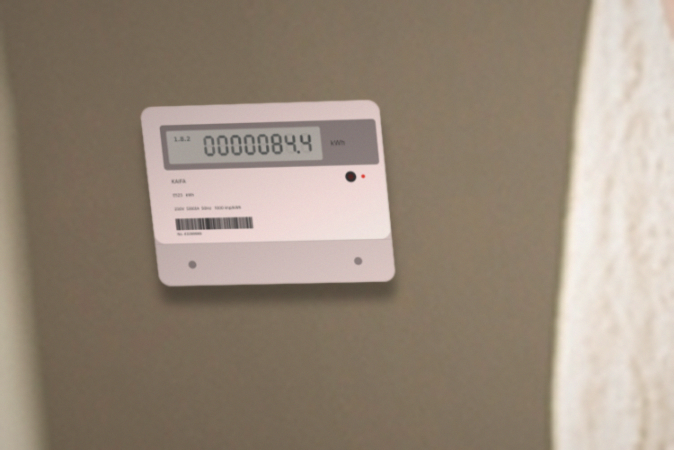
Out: value=84.4 unit=kWh
